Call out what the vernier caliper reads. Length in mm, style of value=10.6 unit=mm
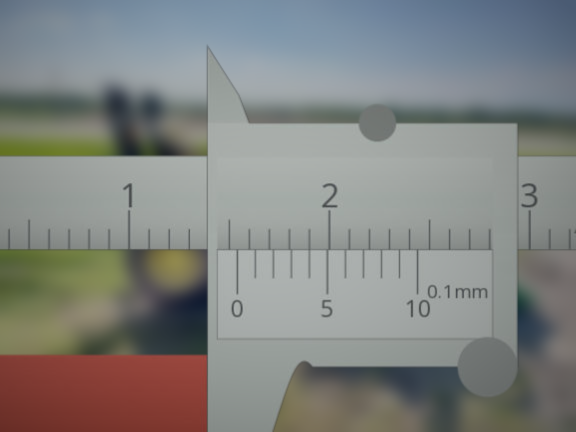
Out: value=15.4 unit=mm
